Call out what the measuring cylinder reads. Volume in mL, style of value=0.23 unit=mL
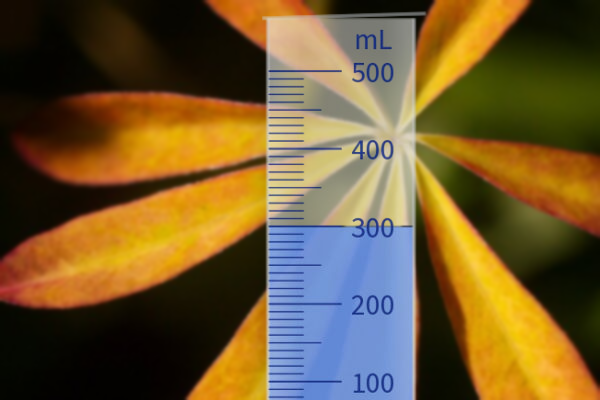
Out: value=300 unit=mL
